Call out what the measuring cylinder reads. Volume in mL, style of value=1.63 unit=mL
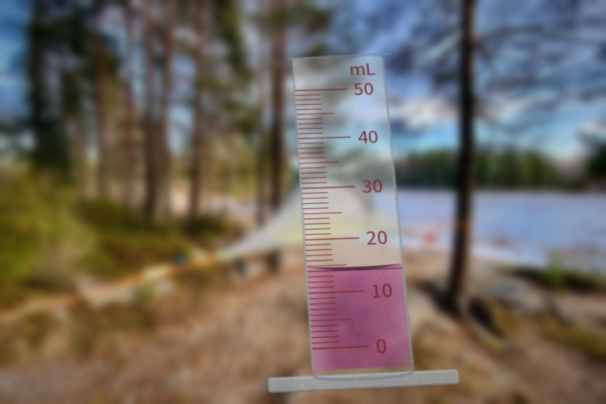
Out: value=14 unit=mL
